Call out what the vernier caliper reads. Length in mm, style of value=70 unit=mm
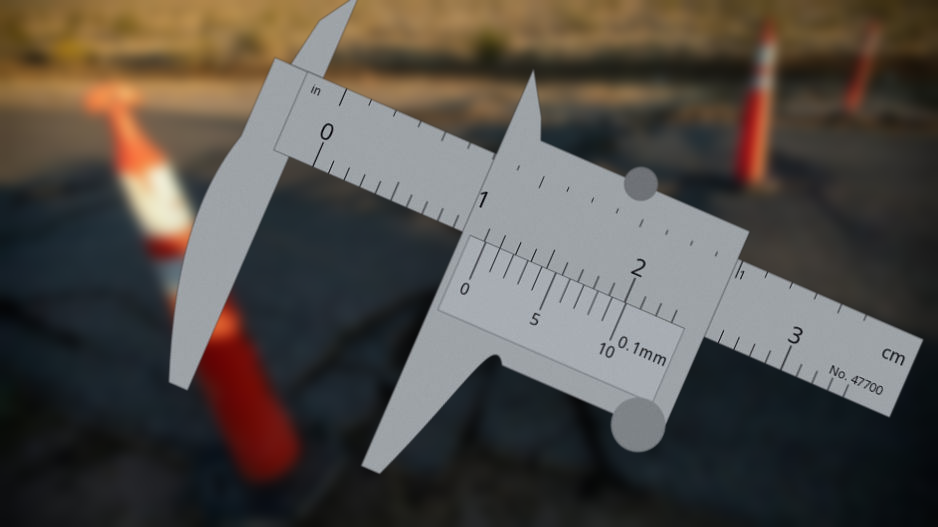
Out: value=11.1 unit=mm
